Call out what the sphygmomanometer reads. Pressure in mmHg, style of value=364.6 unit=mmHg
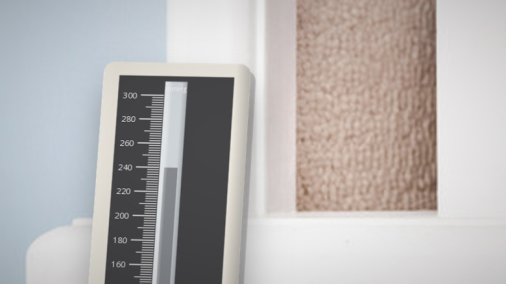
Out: value=240 unit=mmHg
